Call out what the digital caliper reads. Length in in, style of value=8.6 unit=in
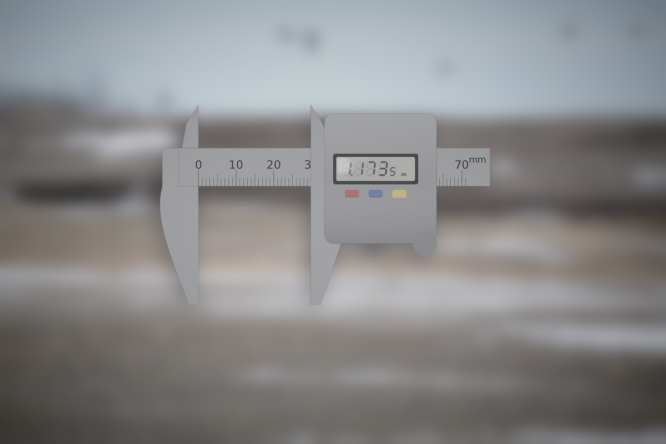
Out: value=1.1735 unit=in
